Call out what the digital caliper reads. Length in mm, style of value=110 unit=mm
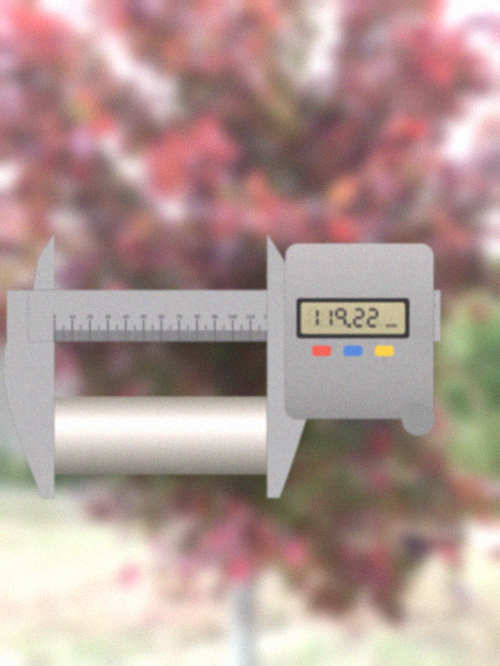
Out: value=119.22 unit=mm
